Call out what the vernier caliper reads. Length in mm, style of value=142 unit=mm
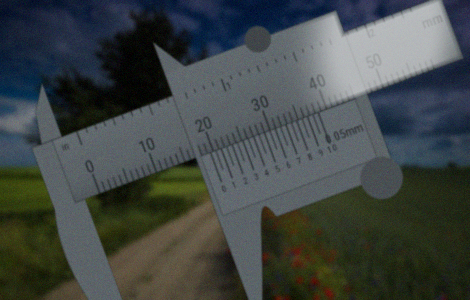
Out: value=19.5 unit=mm
